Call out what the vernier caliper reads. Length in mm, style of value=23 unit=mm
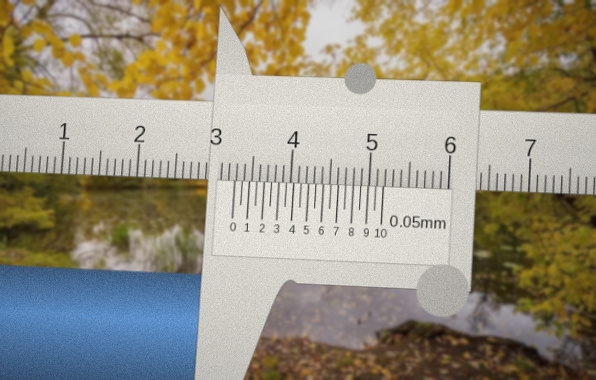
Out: value=32.8 unit=mm
